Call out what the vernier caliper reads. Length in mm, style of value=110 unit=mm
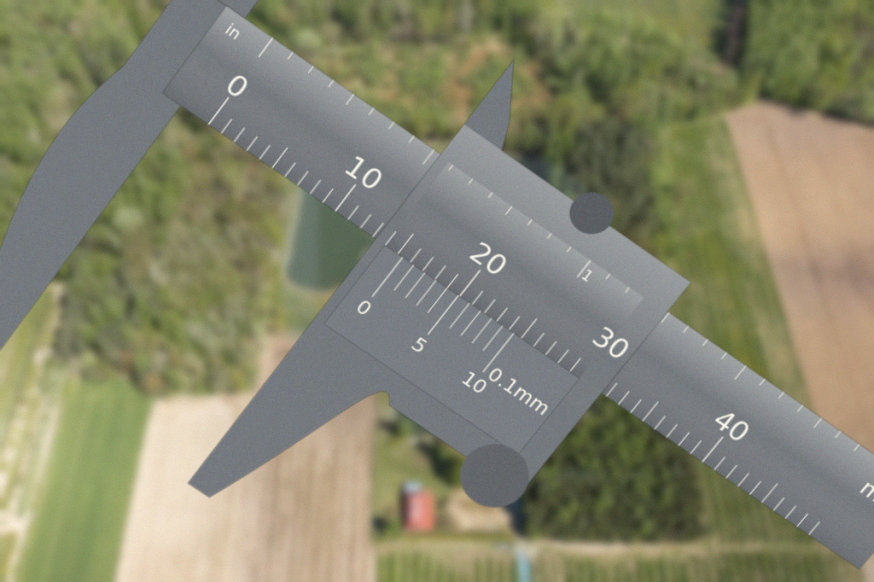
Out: value=15.4 unit=mm
